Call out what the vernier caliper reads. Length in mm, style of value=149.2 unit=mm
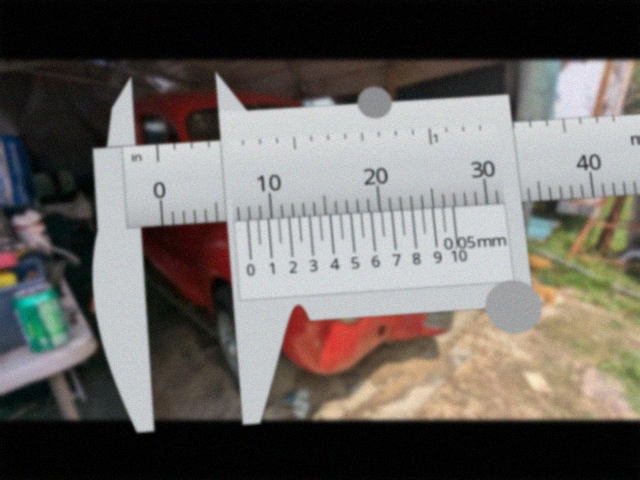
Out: value=7.8 unit=mm
